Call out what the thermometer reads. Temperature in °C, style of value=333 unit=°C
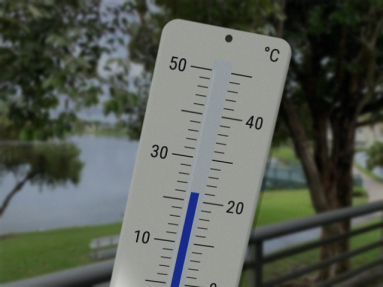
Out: value=22 unit=°C
